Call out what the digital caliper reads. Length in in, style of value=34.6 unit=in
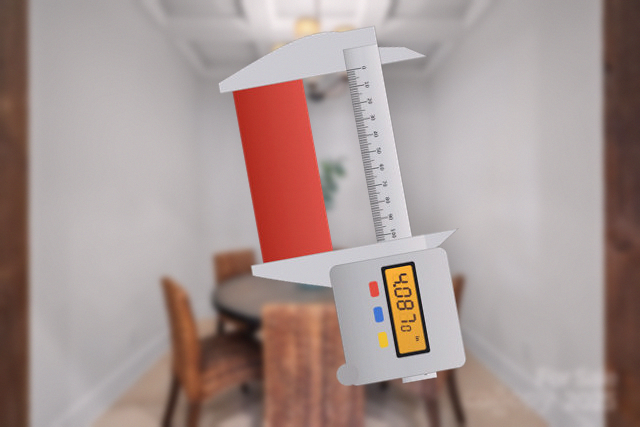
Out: value=4.0870 unit=in
